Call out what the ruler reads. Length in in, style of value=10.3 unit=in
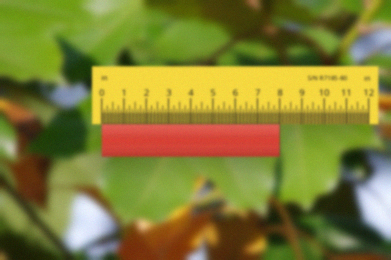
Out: value=8 unit=in
